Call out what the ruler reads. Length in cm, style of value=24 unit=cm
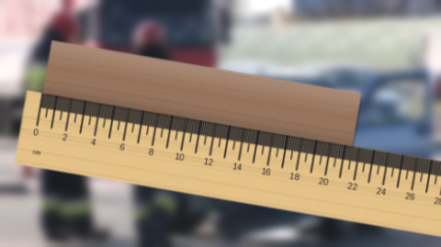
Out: value=21.5 unit=cm
